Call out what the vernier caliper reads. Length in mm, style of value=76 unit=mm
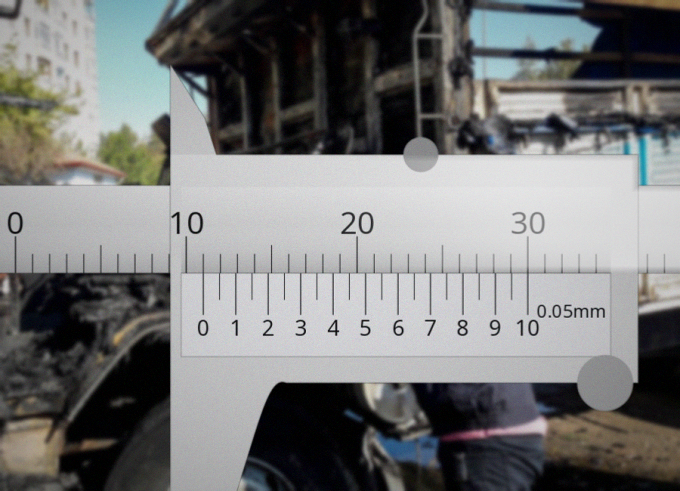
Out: value=11.0 unit=mm
